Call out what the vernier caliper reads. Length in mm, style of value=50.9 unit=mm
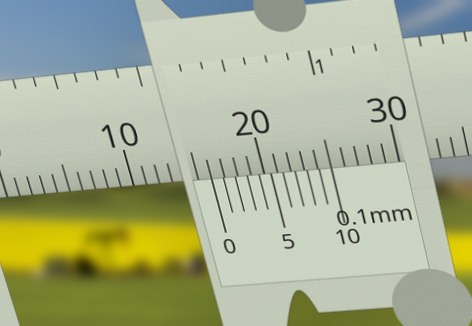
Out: value=16.0 unit=mm
